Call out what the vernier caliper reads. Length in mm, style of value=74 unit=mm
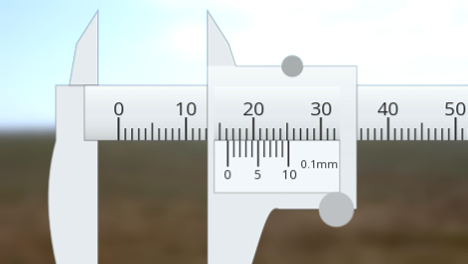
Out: value=16.2 unit=mm
